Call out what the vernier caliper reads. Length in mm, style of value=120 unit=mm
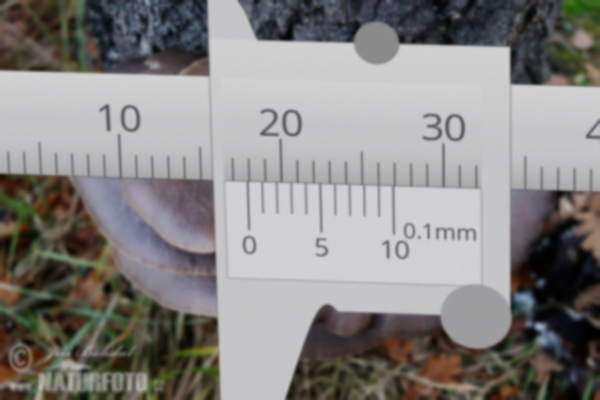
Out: value=17.9 unit=mm
